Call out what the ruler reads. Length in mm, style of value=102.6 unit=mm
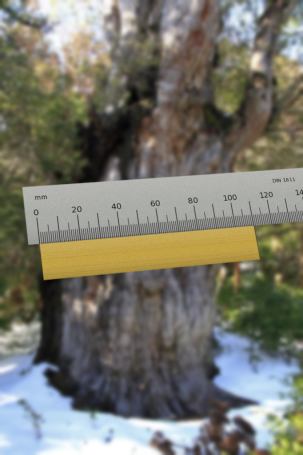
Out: value=110 unit=mm
